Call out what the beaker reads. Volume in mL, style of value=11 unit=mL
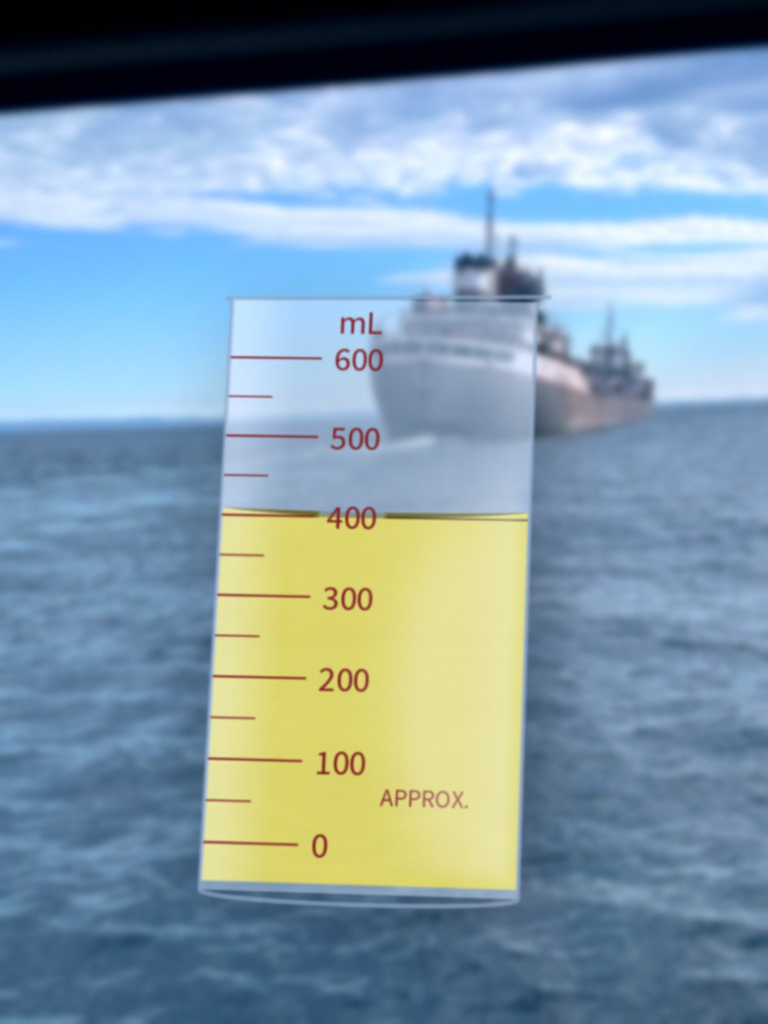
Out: value=400 unit=mL
